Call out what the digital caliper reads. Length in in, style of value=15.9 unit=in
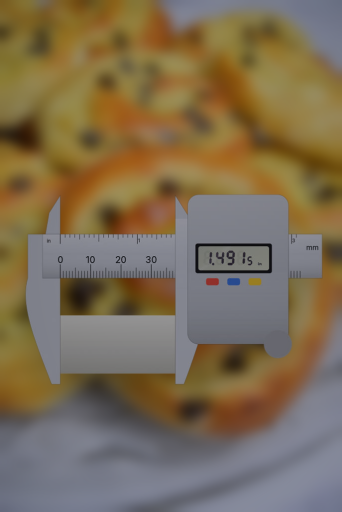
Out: value=1.4915 unit=in
